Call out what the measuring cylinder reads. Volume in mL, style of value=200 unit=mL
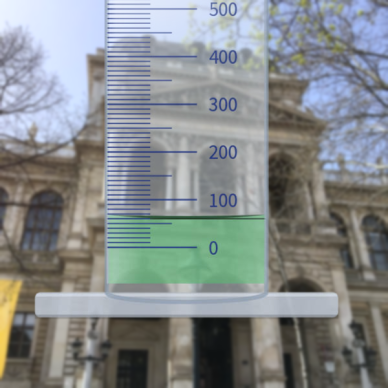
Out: value=60 unit=mL
